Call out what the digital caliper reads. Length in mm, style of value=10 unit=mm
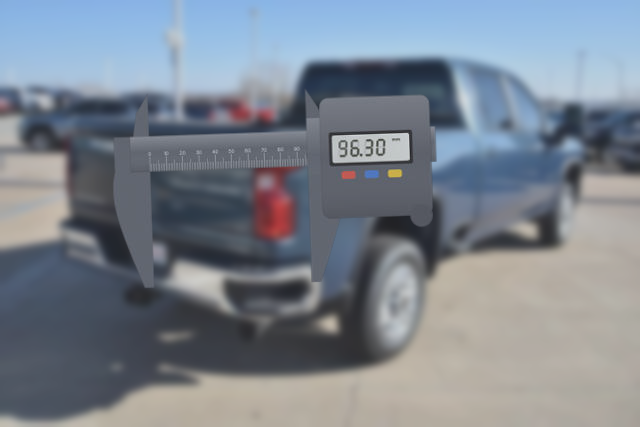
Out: value=96.30 unit=mm
